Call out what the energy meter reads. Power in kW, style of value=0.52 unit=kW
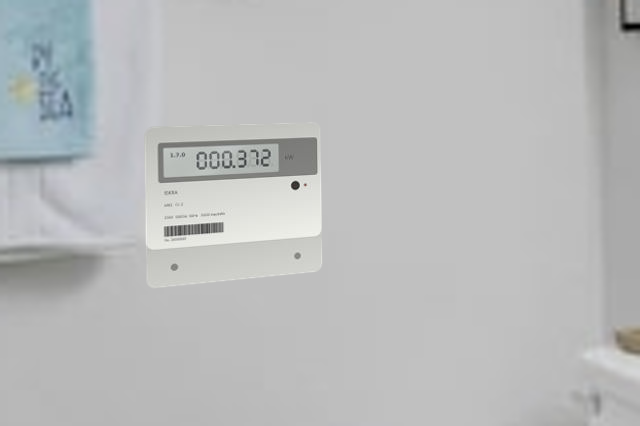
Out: value=0.372 unit=kW
